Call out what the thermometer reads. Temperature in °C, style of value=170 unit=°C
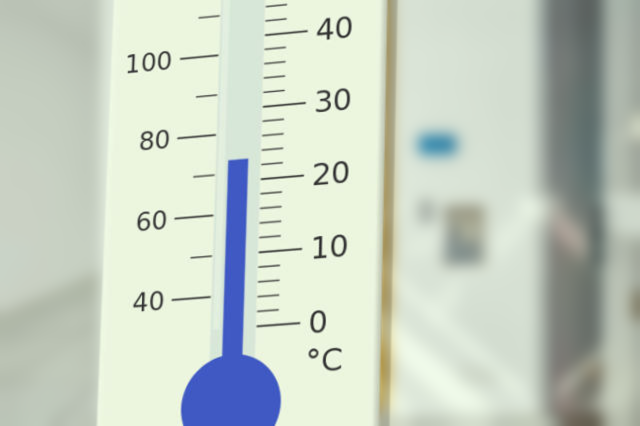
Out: value=23 unit=°C
